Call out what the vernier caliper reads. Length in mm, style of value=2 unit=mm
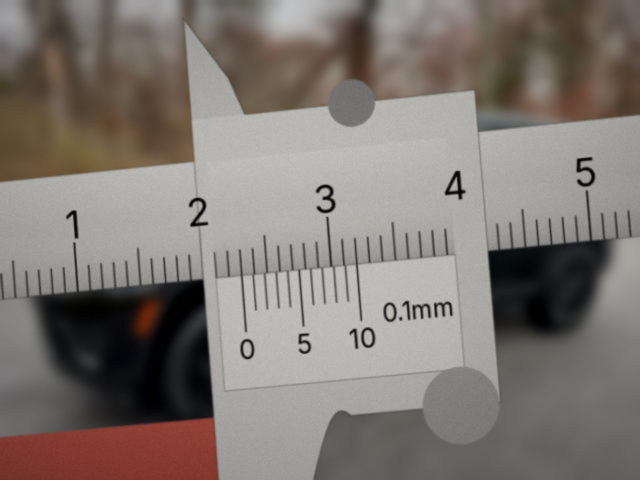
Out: value=23.0 unit=mm
